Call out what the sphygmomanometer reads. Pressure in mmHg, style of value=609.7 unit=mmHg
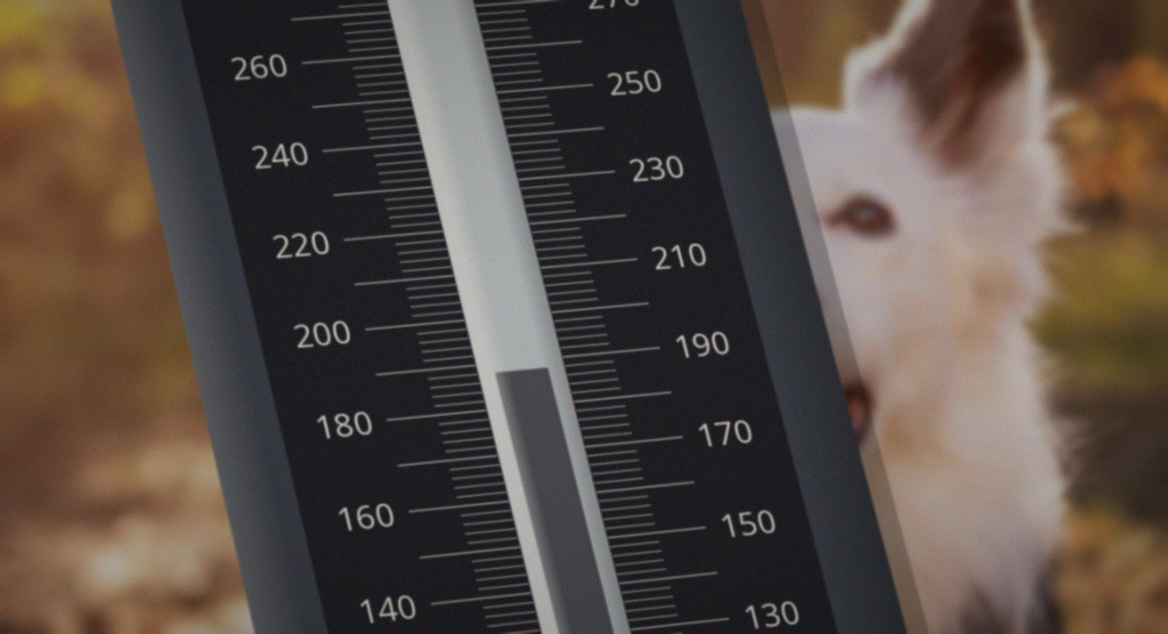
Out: value=188 unit=mmHg
